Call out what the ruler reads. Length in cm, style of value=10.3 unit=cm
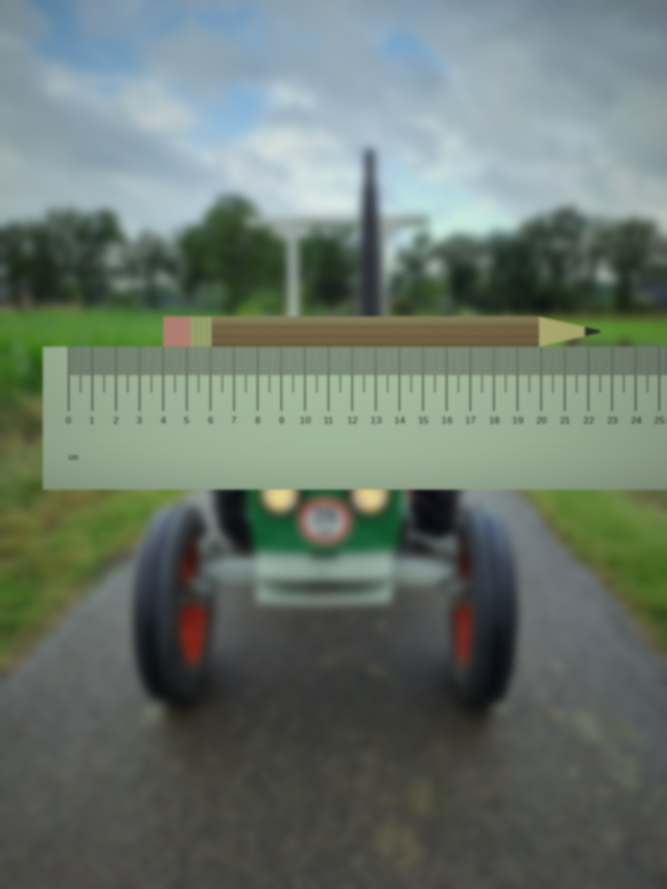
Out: value=18.5 unit=cm
